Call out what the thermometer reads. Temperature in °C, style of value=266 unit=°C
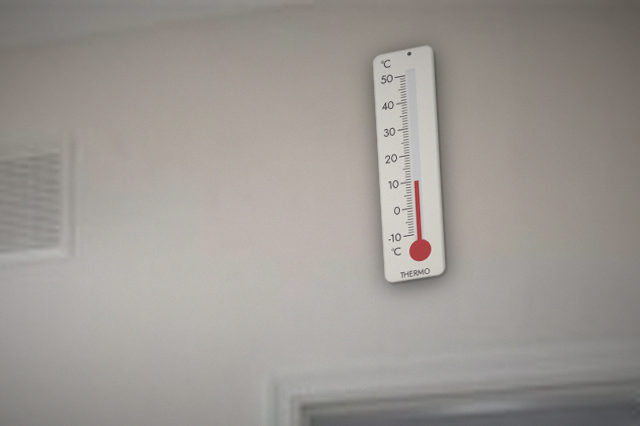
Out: value=10 unit=°C
